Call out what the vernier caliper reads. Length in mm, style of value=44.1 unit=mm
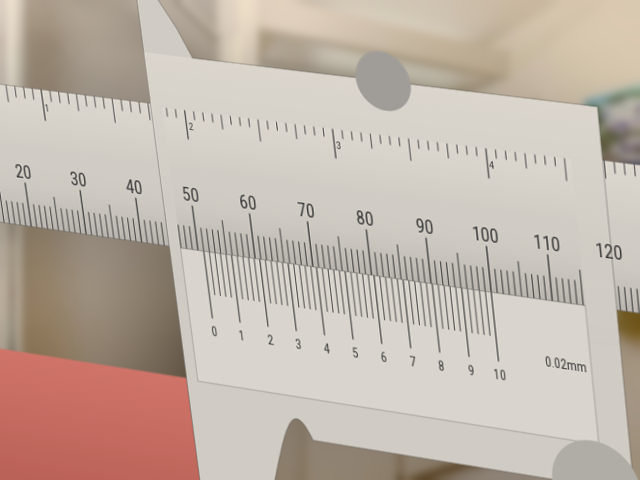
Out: value=51.0 unit=mm
